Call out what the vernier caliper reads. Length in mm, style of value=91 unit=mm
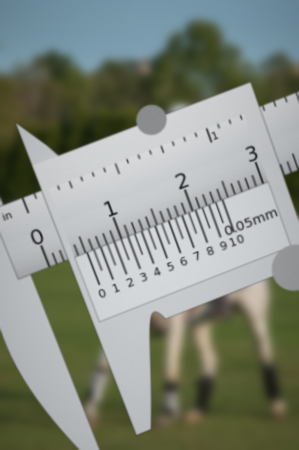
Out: value=5.2 unit=mm
